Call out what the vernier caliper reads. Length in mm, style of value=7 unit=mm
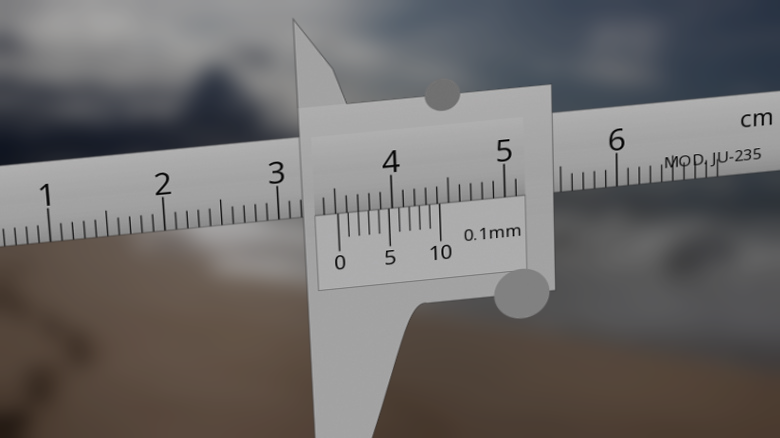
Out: value=35.2 unit=mm
